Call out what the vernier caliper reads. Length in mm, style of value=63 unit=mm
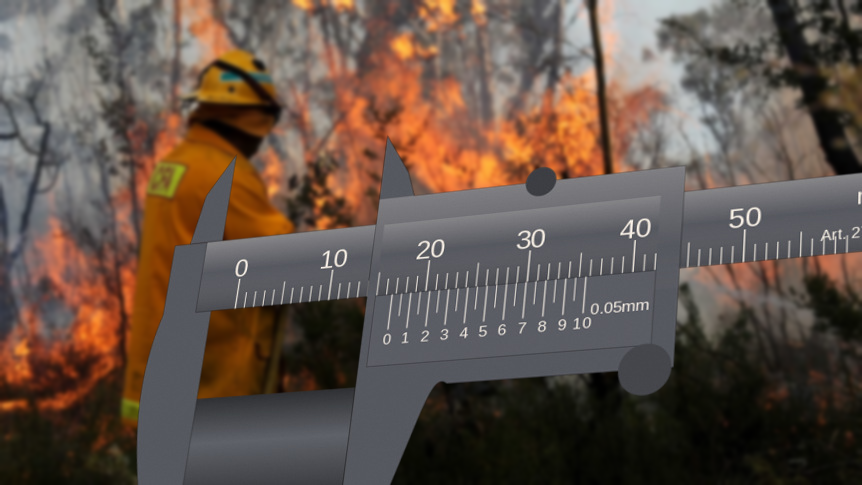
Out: value=16.6 unit=mm
